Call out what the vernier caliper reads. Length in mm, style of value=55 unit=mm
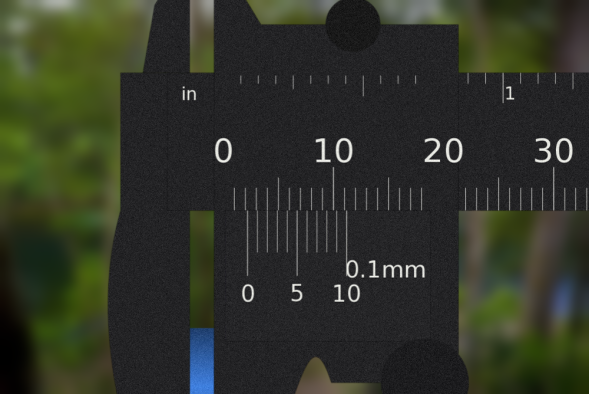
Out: value=2.2 unit=mm
